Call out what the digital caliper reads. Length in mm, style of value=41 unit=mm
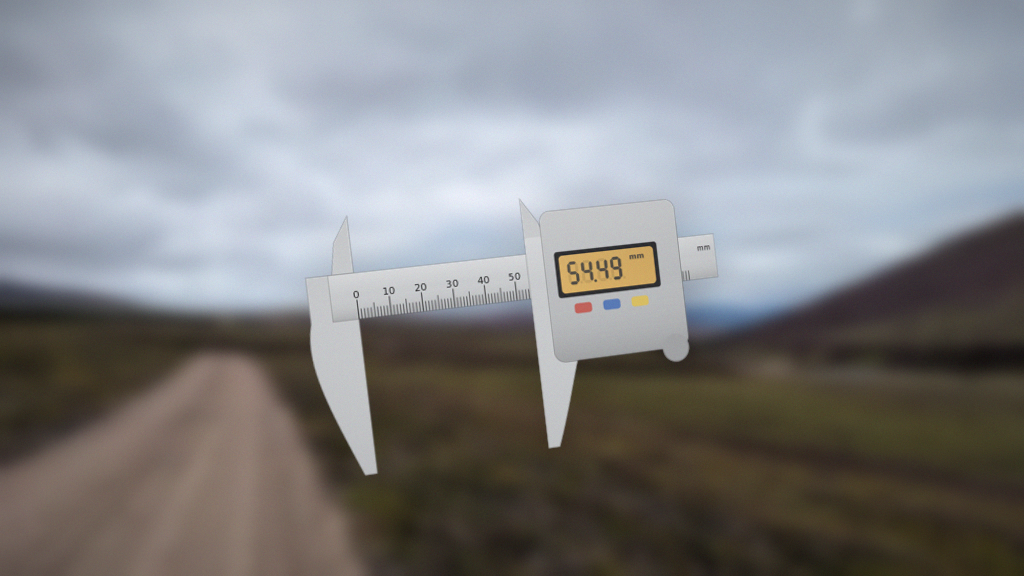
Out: value=54.49 unit=mm
